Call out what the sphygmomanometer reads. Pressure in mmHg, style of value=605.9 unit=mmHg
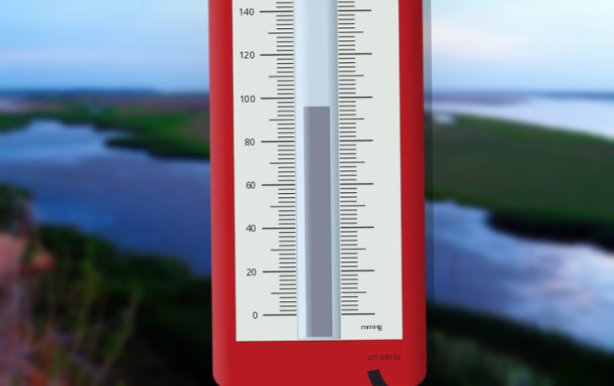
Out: value=96 unit=mmHg
